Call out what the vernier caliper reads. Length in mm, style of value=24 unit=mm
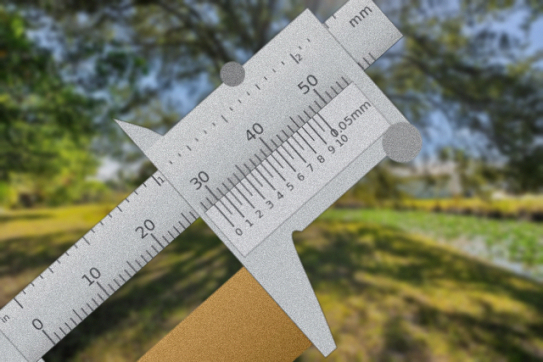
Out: value=29.2 unit=mm
